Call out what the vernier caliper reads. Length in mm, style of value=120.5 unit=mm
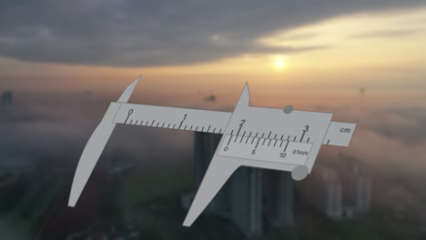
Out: value=19.2 unit=mm
